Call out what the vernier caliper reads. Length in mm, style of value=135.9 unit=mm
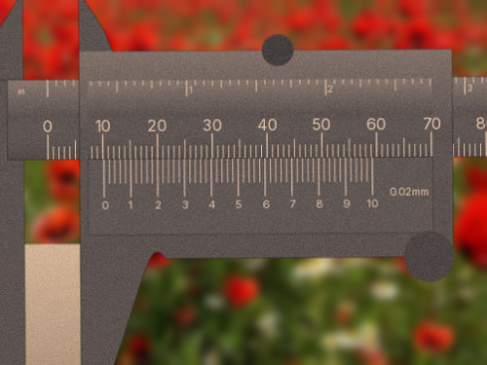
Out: value=10.2 unit=mm
